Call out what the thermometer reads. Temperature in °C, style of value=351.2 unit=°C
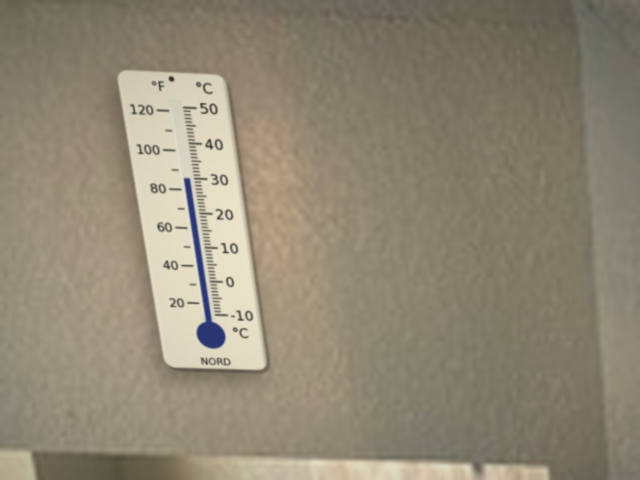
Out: value=30 unit=°C
